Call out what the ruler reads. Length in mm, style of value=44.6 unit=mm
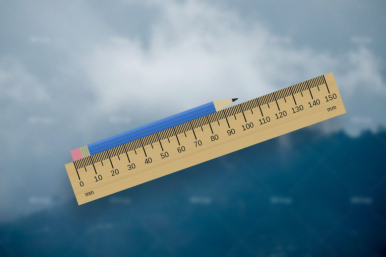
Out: value=100 unit=mm
